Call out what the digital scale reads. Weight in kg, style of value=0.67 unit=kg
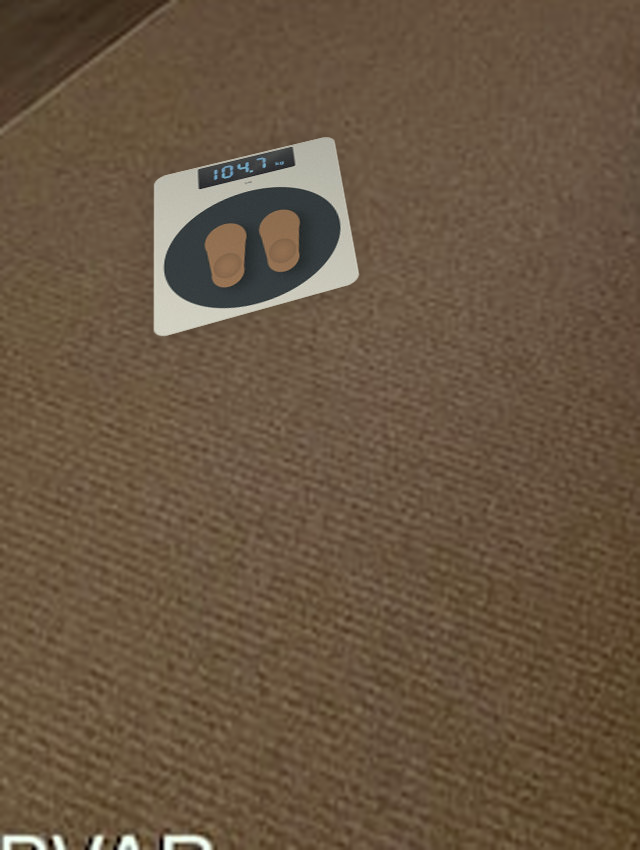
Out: value=104.7 unit=kg
